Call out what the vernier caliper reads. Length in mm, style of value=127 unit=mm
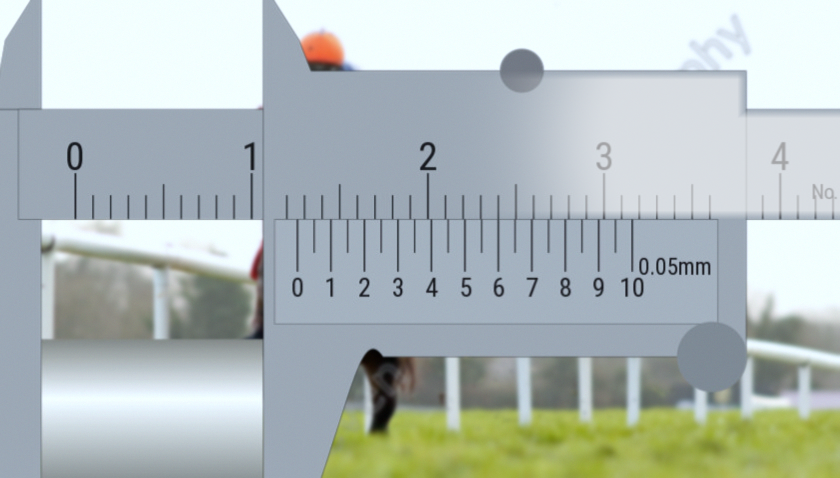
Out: value=12.6 unit=mm
